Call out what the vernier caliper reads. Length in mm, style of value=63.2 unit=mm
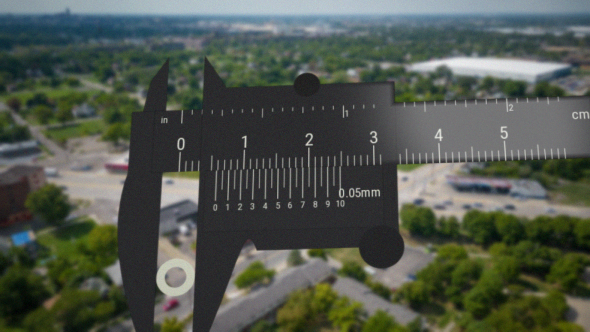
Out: value=5.8 unit=mm
